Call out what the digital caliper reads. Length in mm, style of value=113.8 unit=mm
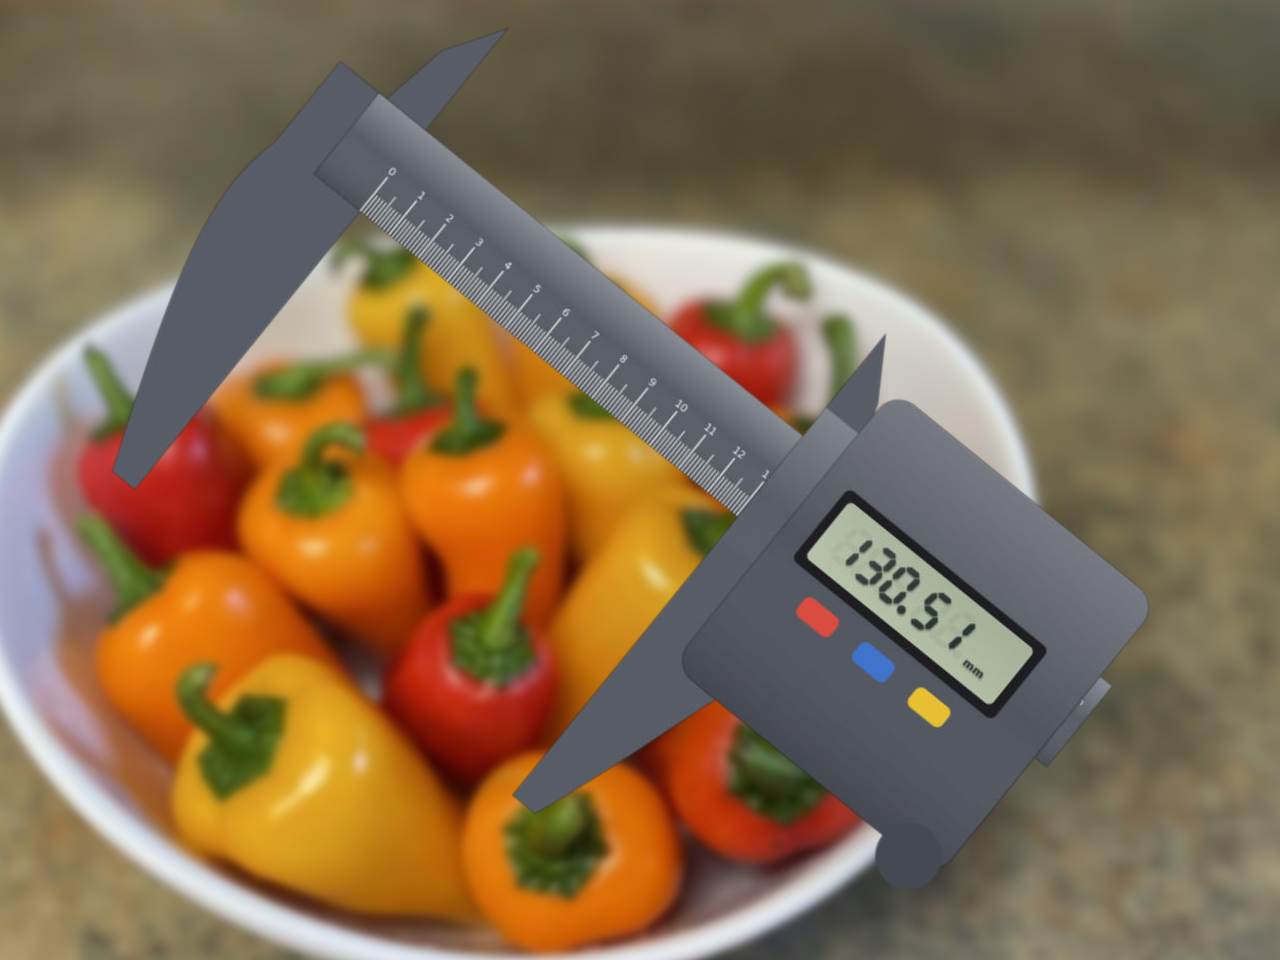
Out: value=130.51 unit=mm
